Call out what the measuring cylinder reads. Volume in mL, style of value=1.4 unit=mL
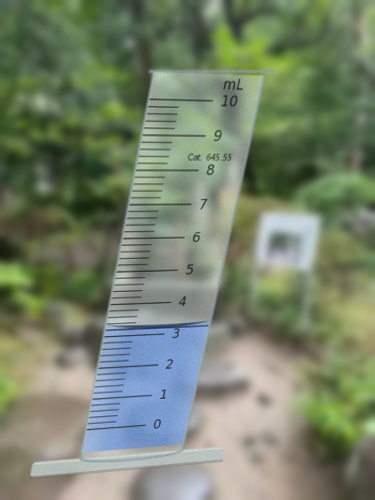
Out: value=3.2 unit=mL
